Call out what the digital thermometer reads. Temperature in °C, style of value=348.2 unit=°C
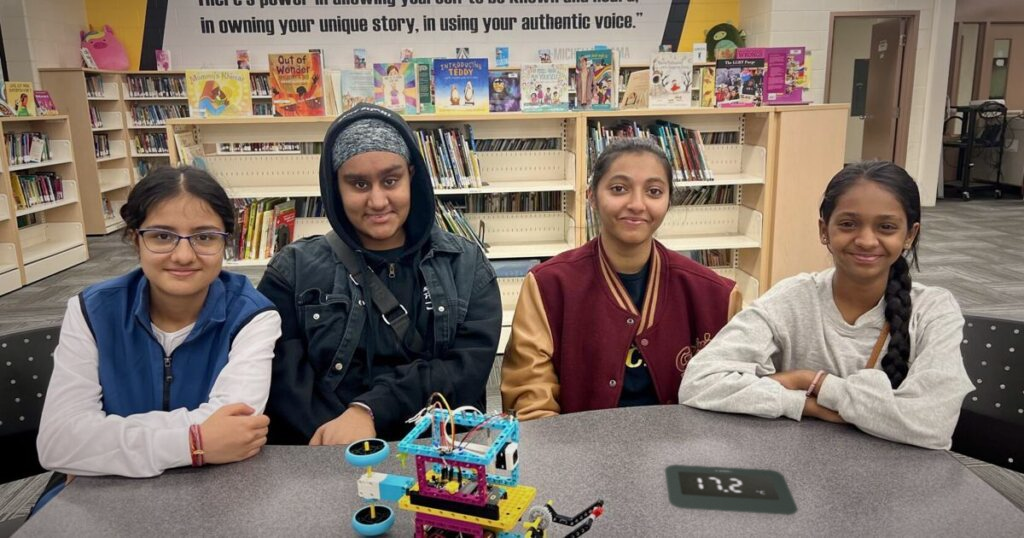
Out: value=17.2 unit=°C
